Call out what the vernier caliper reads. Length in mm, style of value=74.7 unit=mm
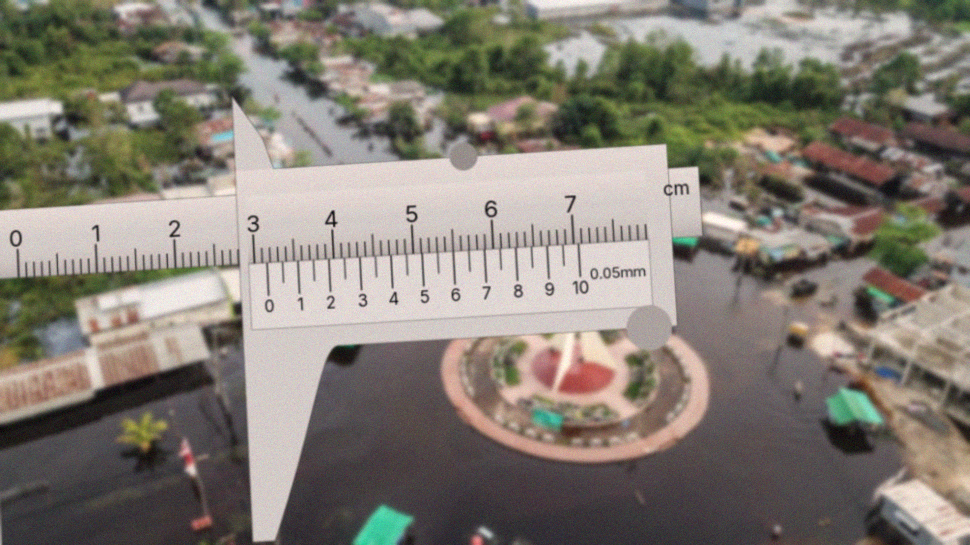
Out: value=31.6 unit=mm
